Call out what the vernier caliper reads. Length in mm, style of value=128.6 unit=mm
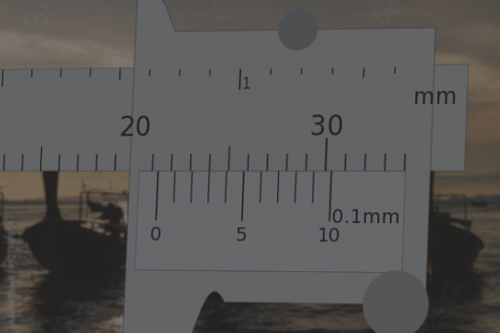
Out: value=21.3 unit=mm
